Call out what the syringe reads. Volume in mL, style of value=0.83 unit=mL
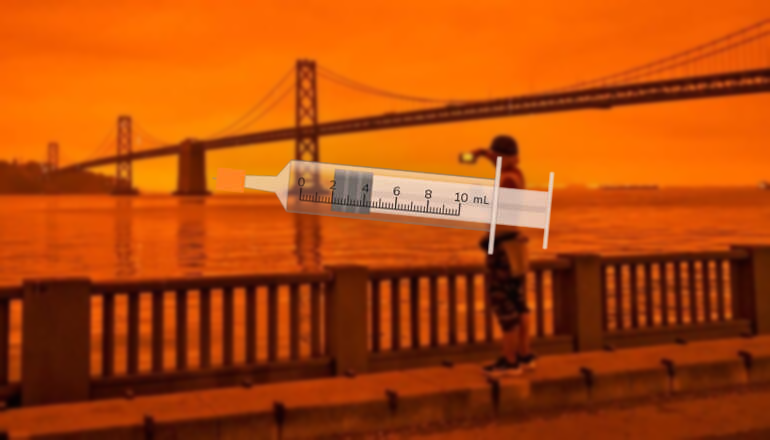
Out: value=2 unit=mL
